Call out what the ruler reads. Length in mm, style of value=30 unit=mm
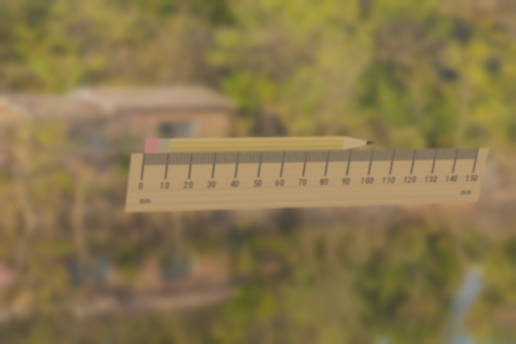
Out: value=100 unit=mm
